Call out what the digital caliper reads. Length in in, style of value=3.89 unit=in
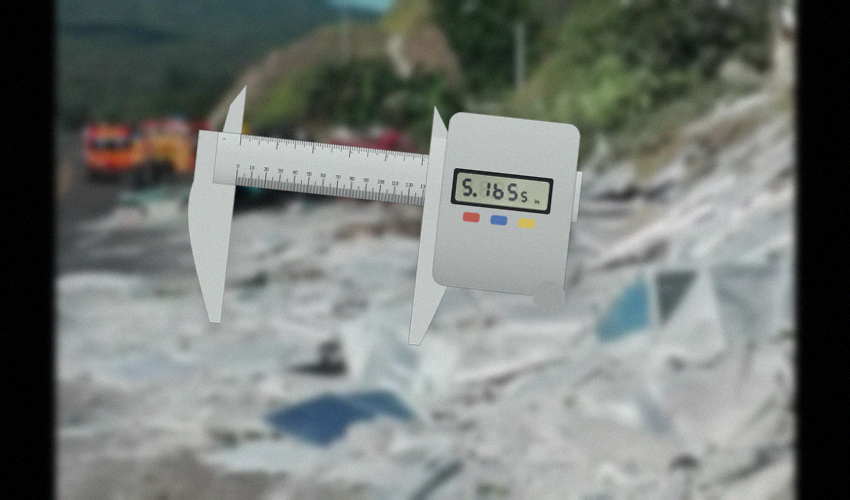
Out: value=5.1655 unit=in
